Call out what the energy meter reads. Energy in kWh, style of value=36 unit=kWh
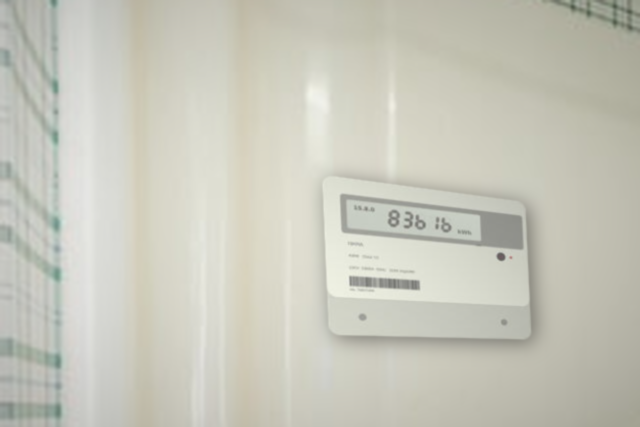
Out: value=83616 unit=kWh
